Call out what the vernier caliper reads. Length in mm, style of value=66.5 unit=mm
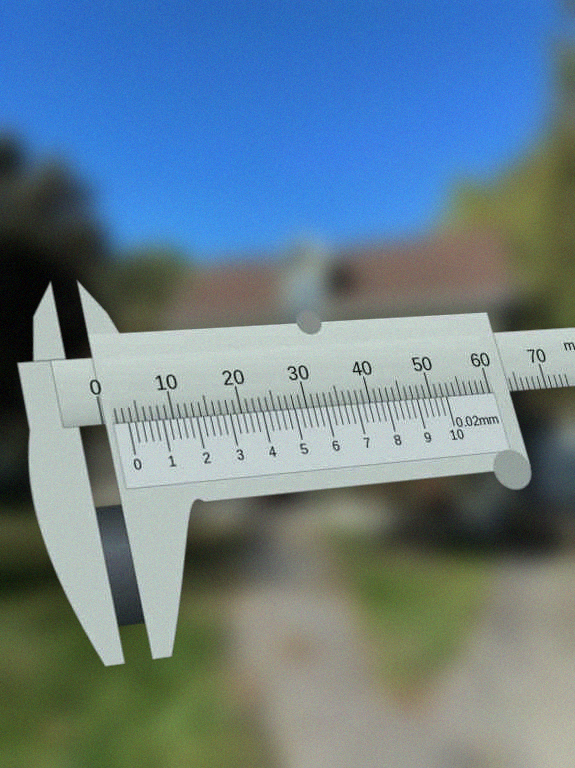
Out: value=3.6 unit=mm
